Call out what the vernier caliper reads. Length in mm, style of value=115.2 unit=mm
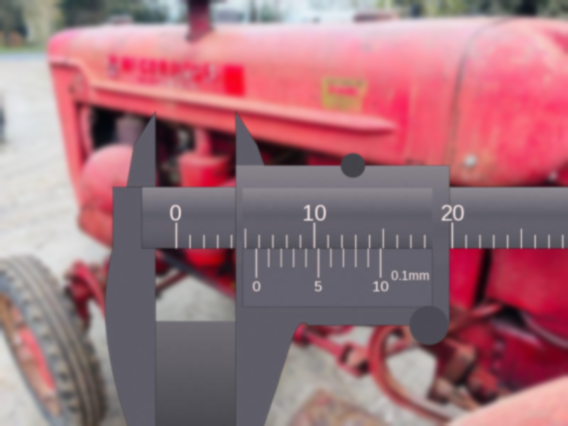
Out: value=5.8 unit=mm
